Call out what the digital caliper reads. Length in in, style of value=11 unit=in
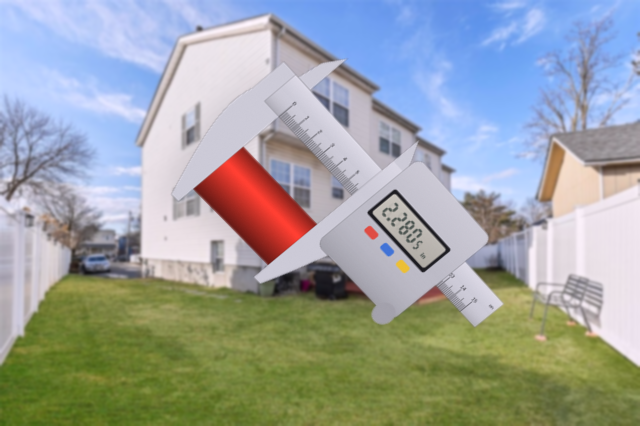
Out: value=2.2805 unit=in
